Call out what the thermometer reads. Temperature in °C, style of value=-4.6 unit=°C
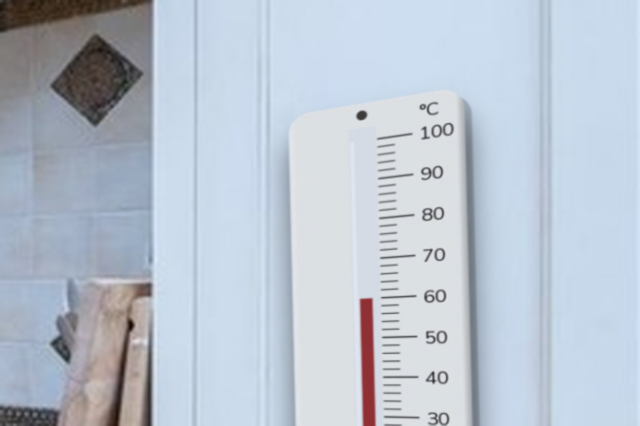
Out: value=60 unit=°C
